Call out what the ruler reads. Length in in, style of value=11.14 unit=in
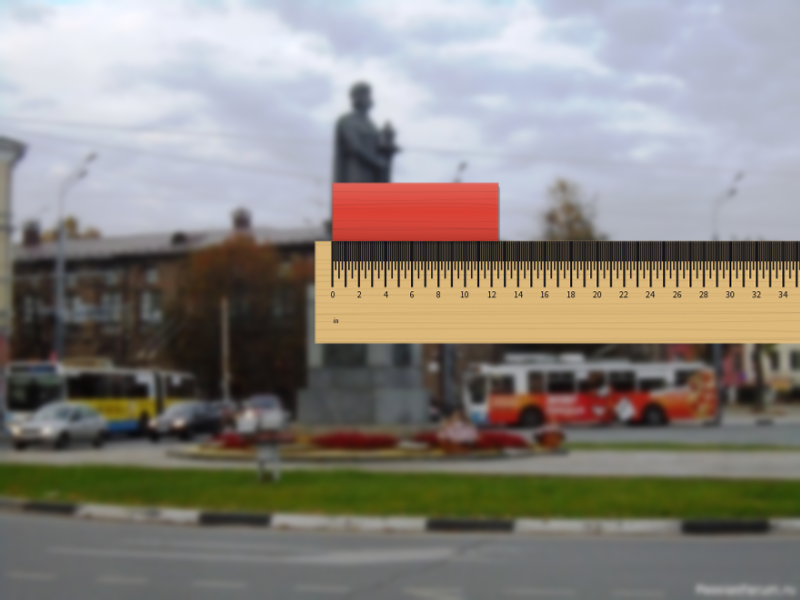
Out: value=12.5 unit=in
